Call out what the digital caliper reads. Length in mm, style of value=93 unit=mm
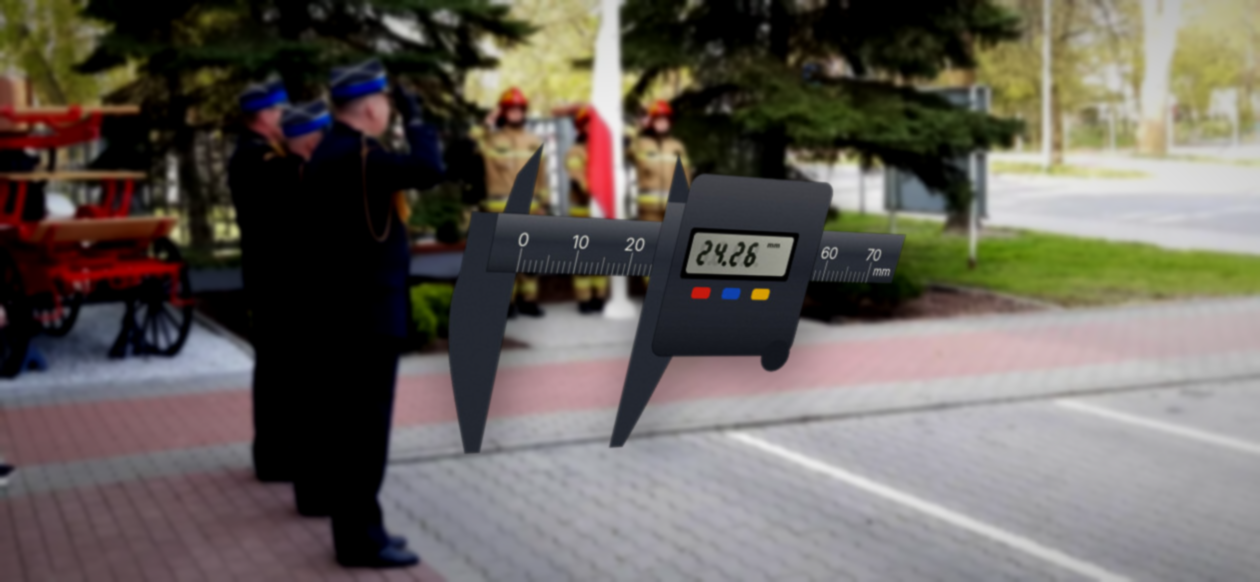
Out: value=24.26 unit=mm
